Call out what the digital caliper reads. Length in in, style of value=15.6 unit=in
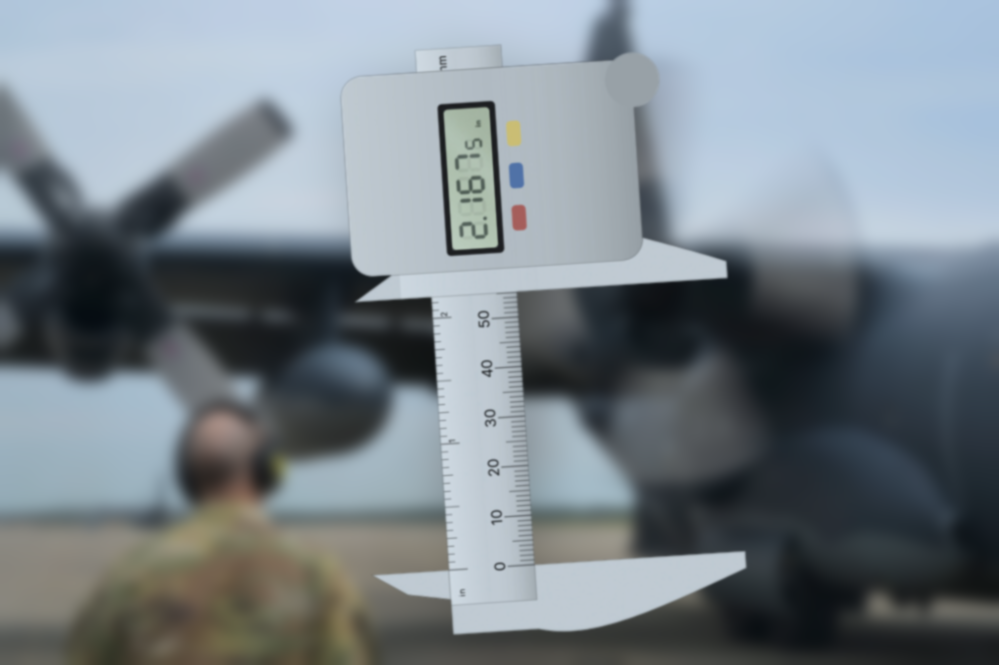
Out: value=2.1675 unit=in
